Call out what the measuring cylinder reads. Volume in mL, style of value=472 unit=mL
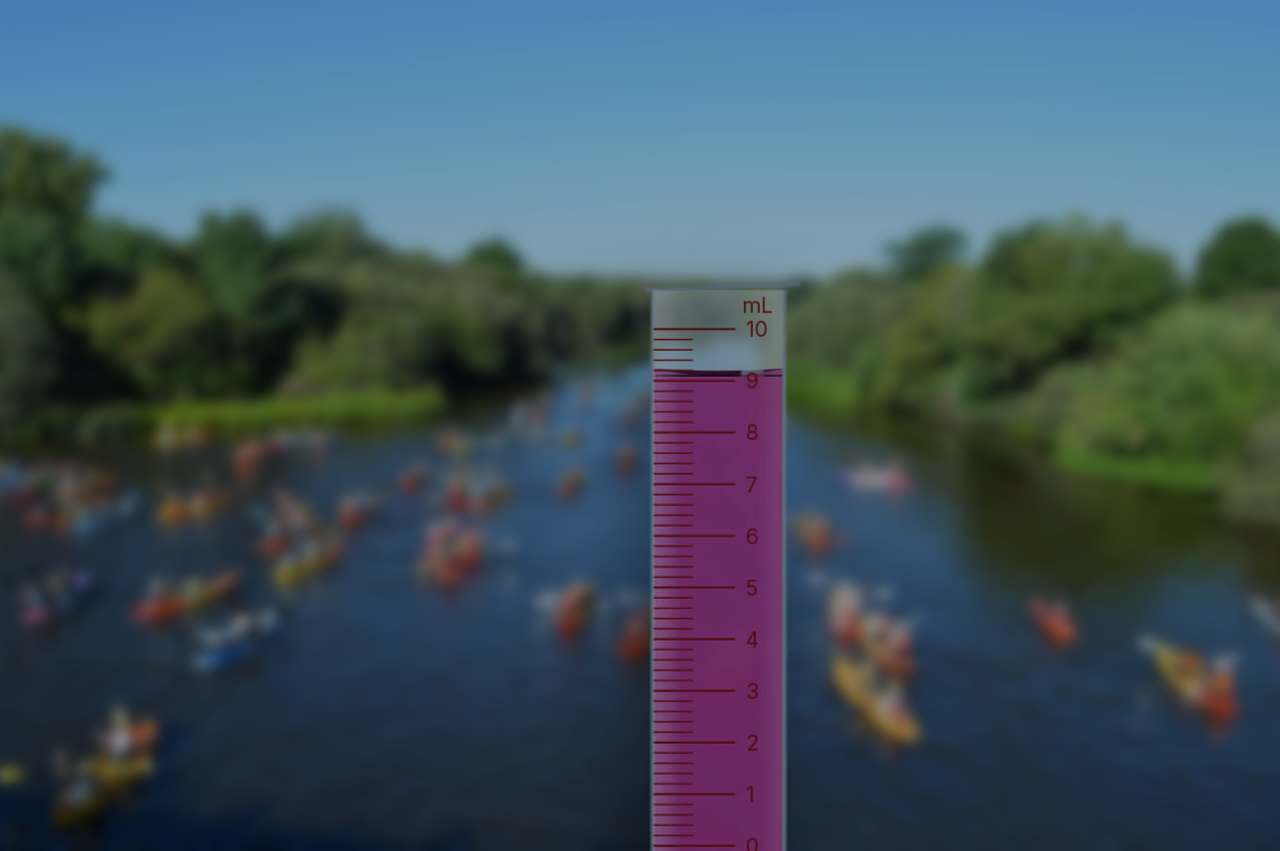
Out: value=9.1 unit=mL
